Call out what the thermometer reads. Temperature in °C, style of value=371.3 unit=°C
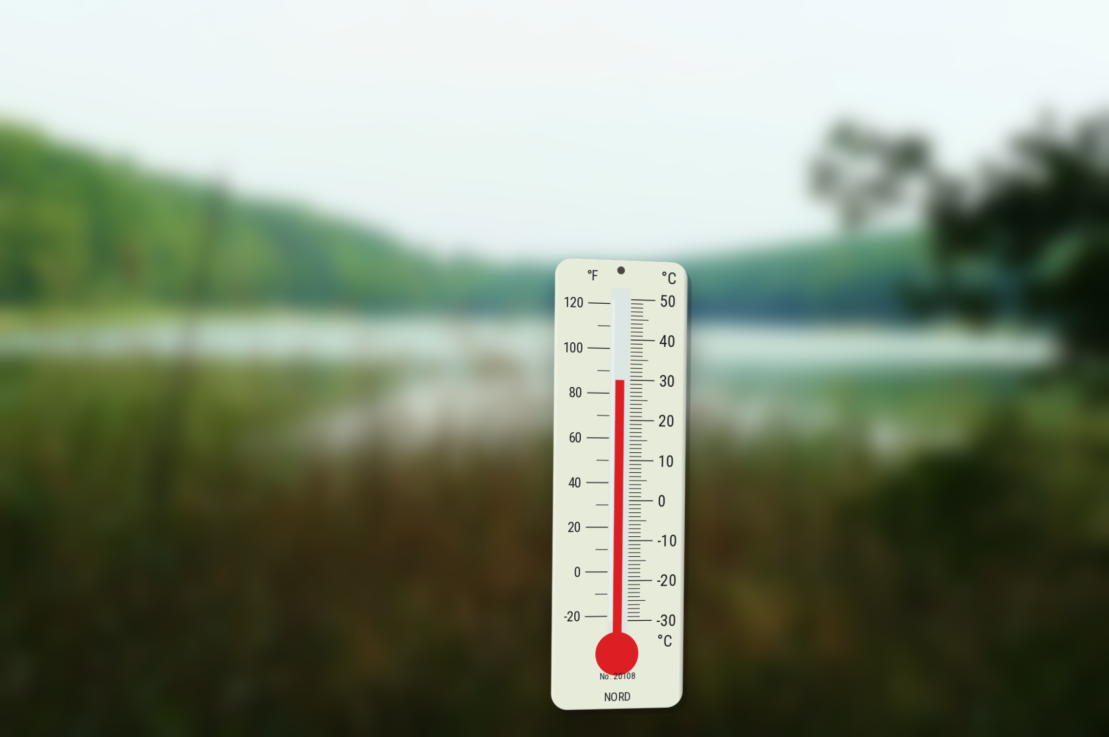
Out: value=30 unit=°C
